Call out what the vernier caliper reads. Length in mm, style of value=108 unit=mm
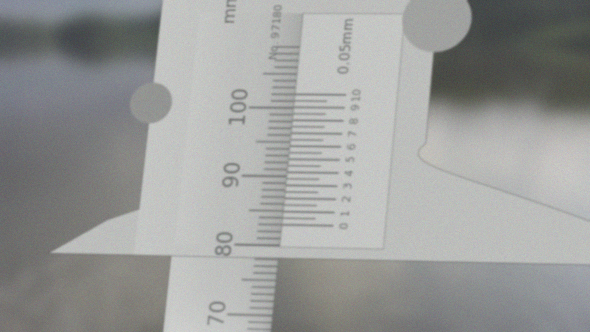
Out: value=83.0 unit=mm
